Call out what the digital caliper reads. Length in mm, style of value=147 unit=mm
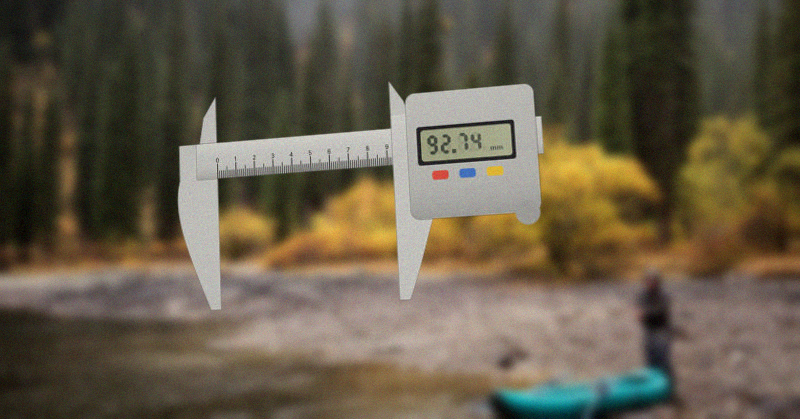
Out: value=92.74 unit=mm
